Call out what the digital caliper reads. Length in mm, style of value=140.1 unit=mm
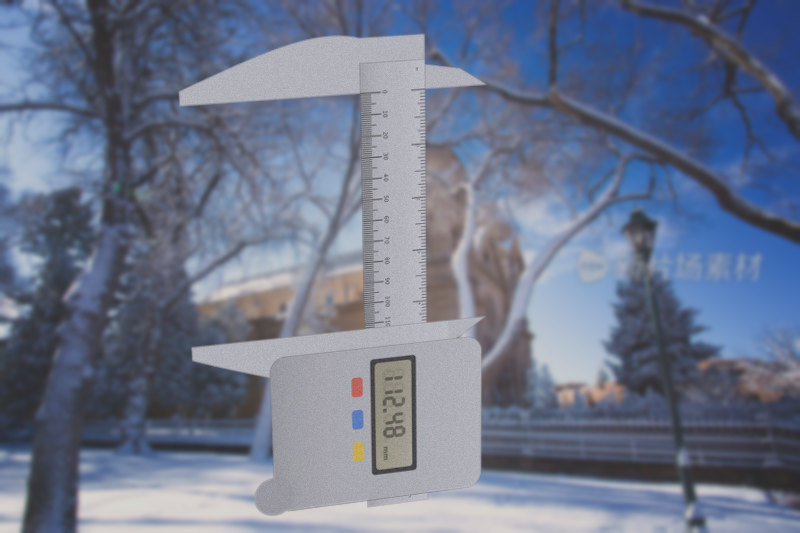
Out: value=112.48 unit=mm
